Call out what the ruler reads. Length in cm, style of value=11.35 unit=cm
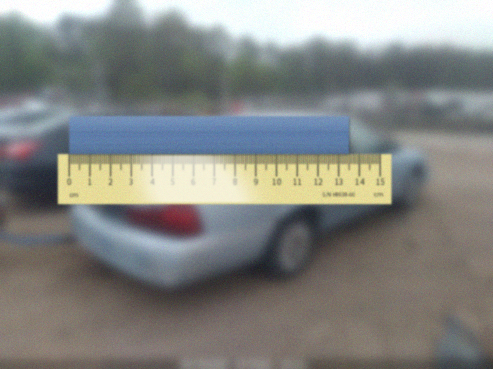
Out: value=13.5 unit=cm
